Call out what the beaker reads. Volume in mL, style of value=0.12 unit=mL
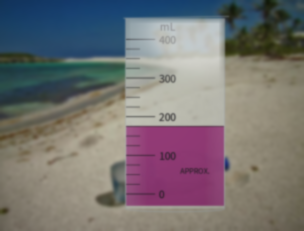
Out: value=175 unit=mL
